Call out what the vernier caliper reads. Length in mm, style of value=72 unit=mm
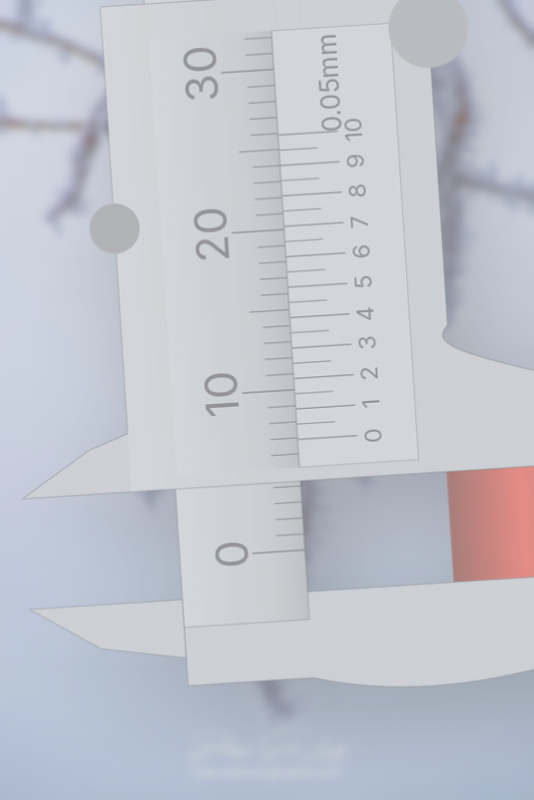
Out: value=6.9 unit=mm
